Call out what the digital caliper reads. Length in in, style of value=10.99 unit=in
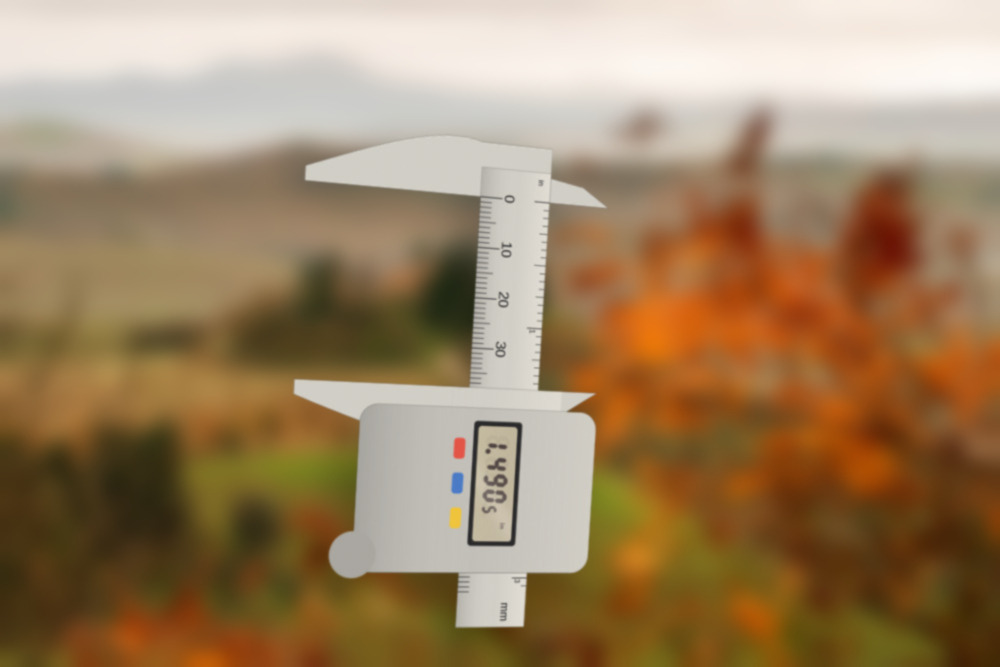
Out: value=1.4905 unit=in
